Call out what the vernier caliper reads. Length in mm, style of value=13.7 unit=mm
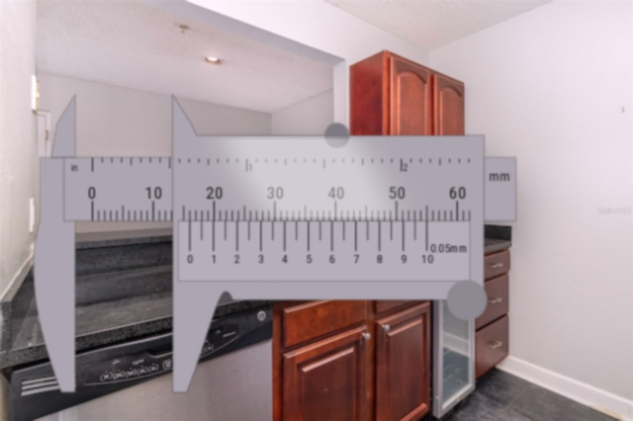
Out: value=16.0 unit=mm
